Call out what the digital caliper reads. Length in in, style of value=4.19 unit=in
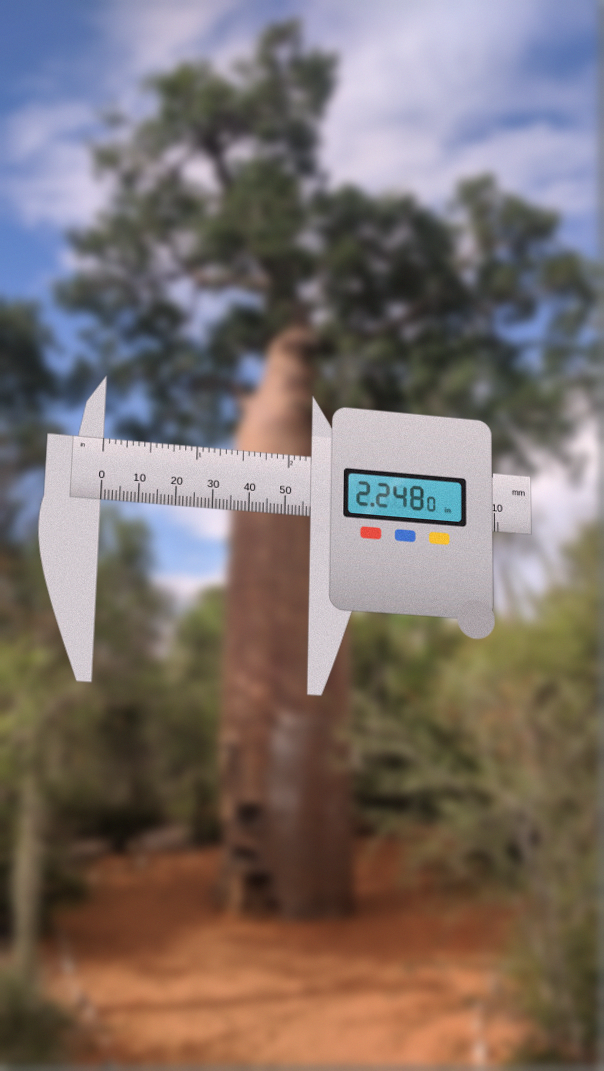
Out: value=2.2480 unit=in
